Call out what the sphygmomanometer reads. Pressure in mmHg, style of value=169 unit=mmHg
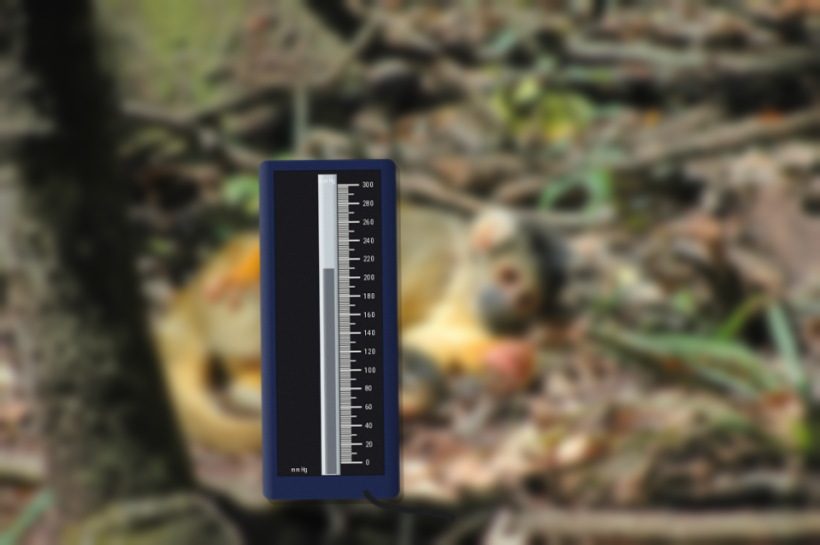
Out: value=210 unit=mmHg
